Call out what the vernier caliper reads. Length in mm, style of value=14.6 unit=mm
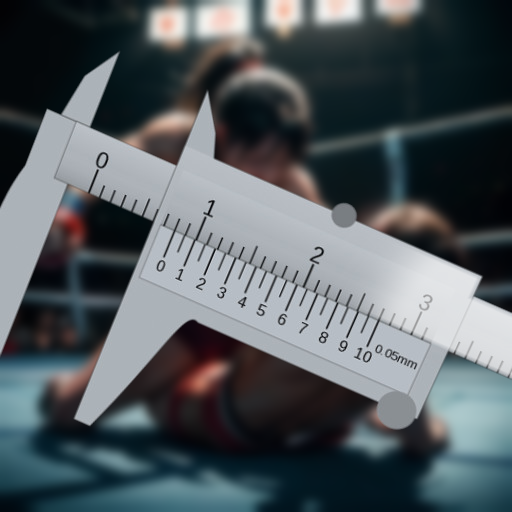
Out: value=8.0 unit=mm
